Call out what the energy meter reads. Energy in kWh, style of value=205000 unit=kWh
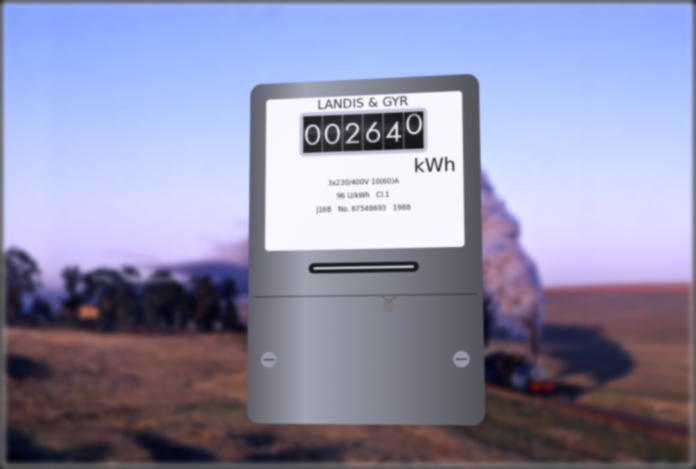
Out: value=2640 unit=kWh
